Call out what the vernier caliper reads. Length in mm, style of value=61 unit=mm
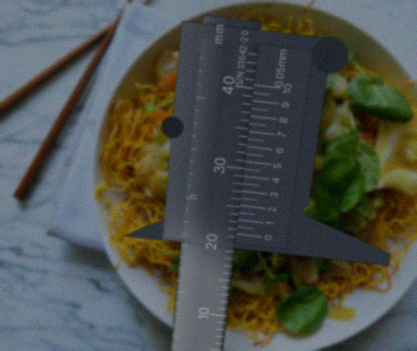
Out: value=21.4 unit=mm
